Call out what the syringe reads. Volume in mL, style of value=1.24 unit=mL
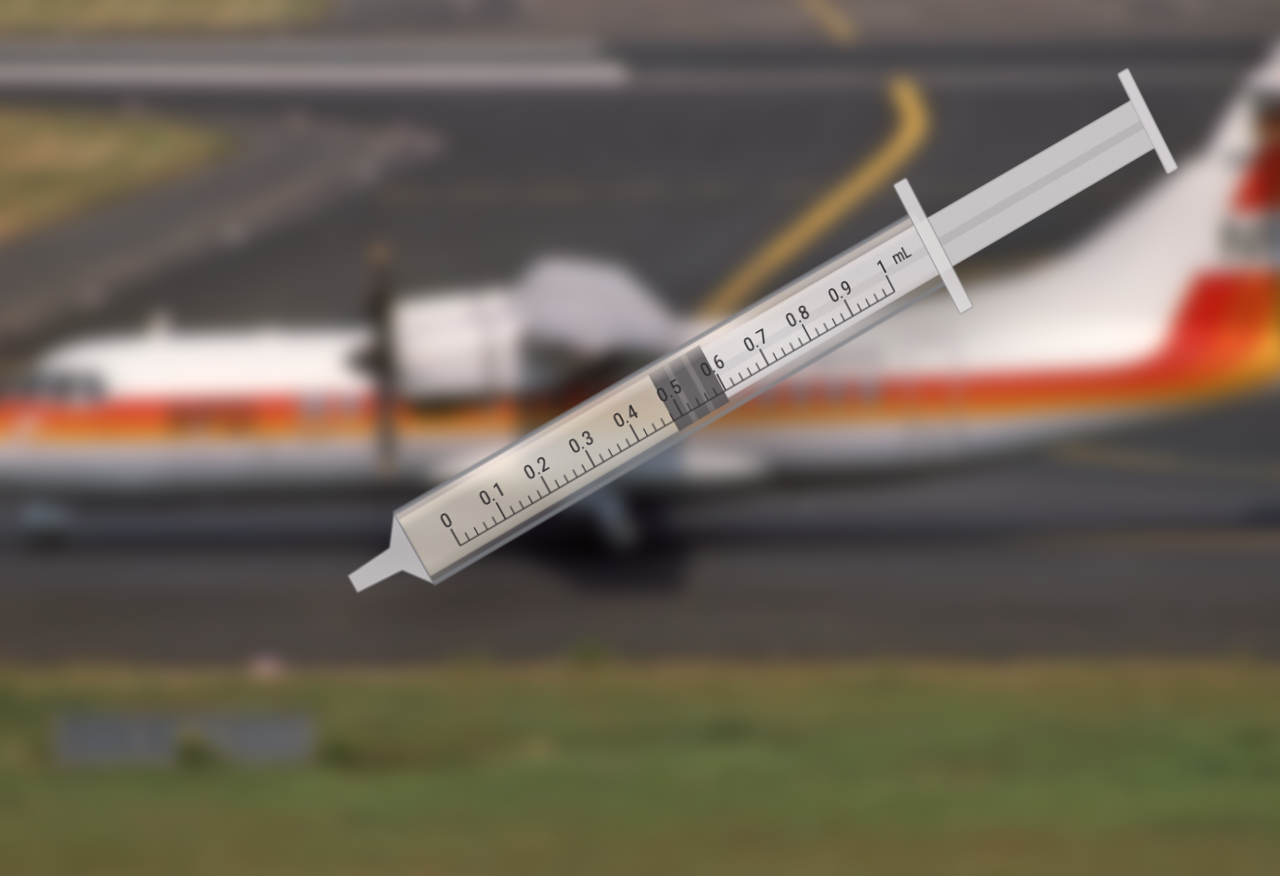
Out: value=0.48 unit=mL
